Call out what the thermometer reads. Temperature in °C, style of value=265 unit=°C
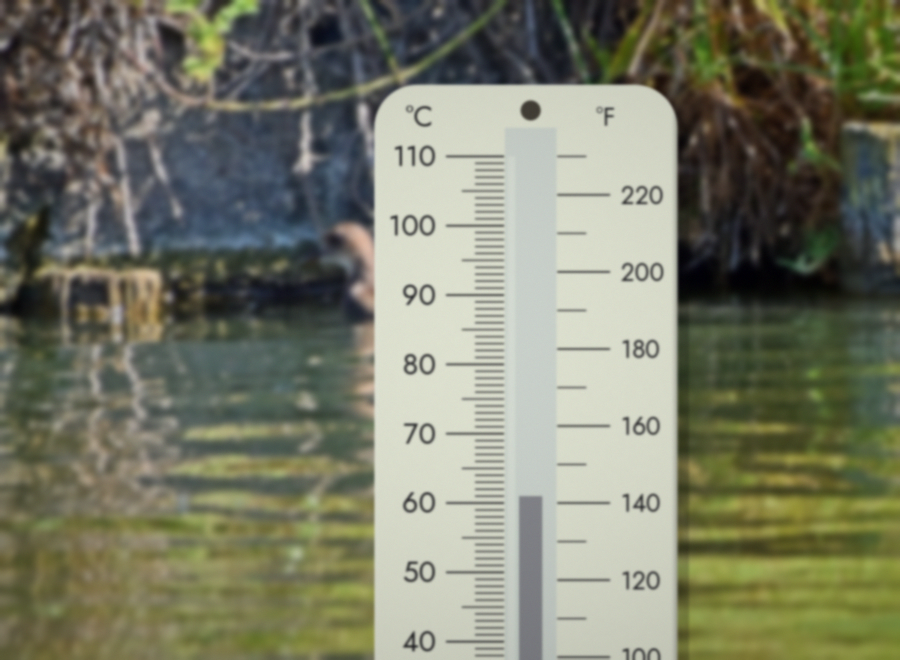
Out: value=61 unit=°C
